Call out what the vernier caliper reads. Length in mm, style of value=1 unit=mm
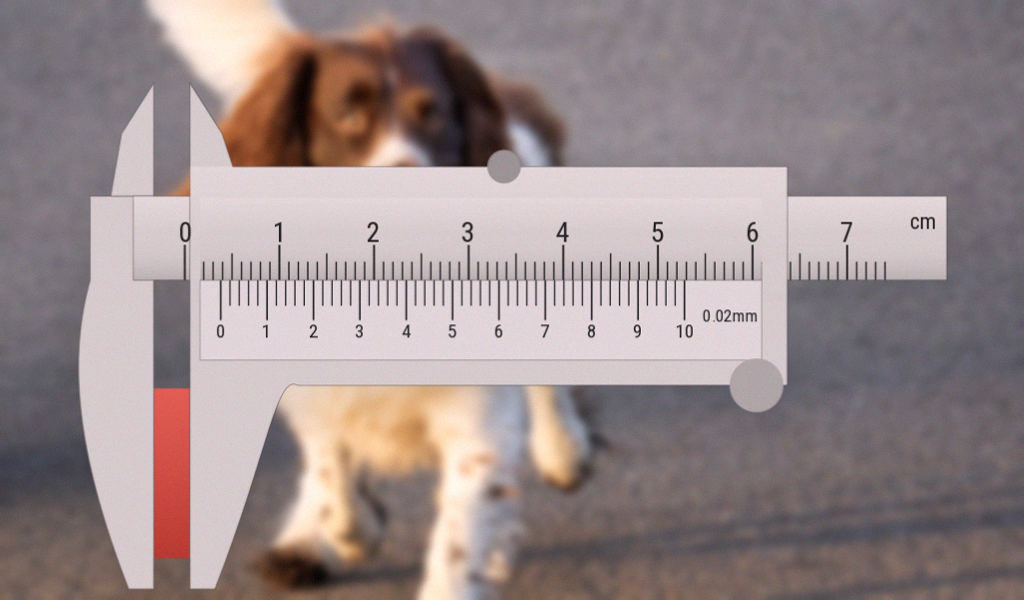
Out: value=3.8 unit=mm
